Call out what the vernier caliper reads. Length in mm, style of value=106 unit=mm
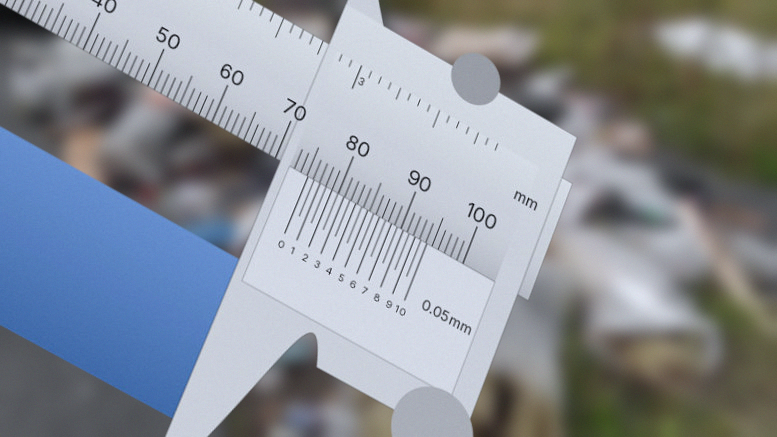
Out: value=75.2 unit=mm
